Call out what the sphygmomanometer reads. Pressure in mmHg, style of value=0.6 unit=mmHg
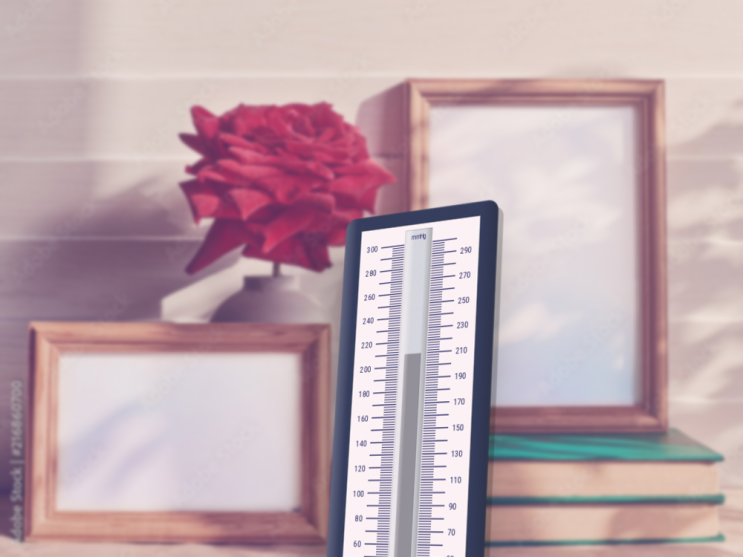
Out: value=210 unit=mmHg
